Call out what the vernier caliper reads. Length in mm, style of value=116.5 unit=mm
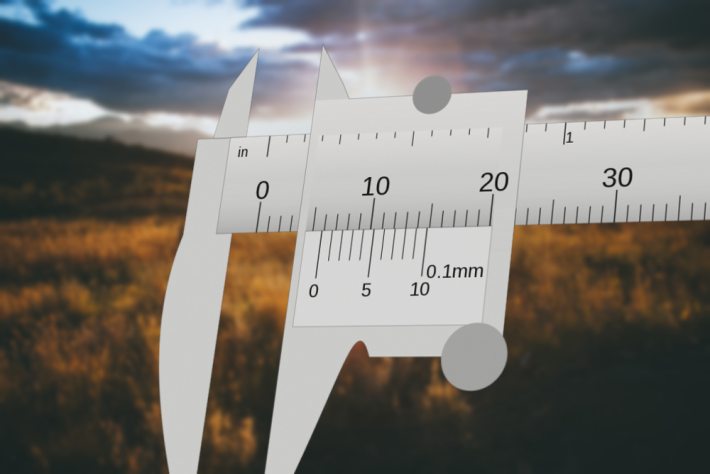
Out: value=5.8 unit=mm
